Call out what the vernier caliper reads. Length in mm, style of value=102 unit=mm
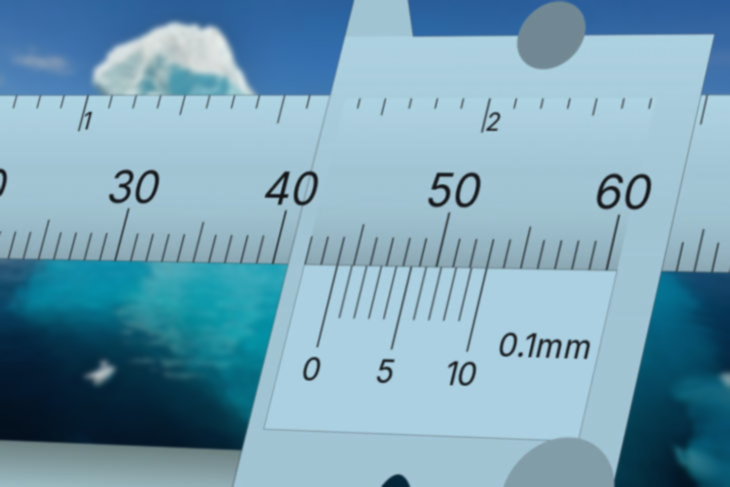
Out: value=44.0 unit=mm
